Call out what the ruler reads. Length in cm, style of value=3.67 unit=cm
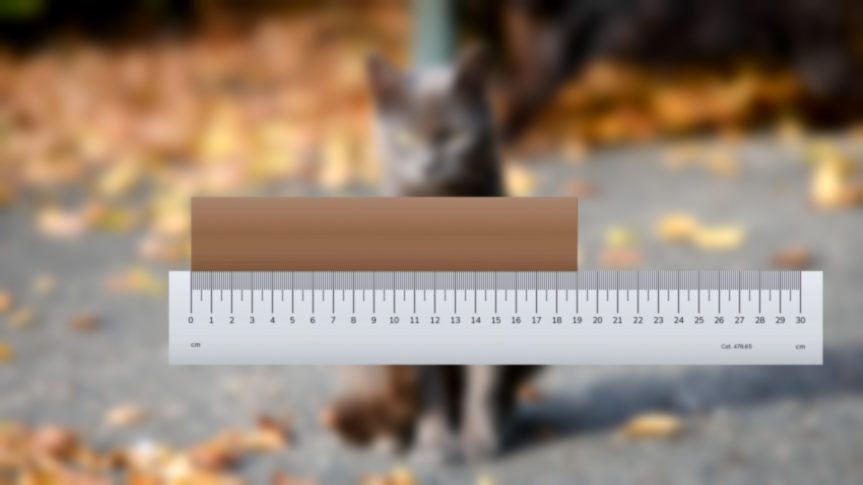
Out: value=19 unit=cm
